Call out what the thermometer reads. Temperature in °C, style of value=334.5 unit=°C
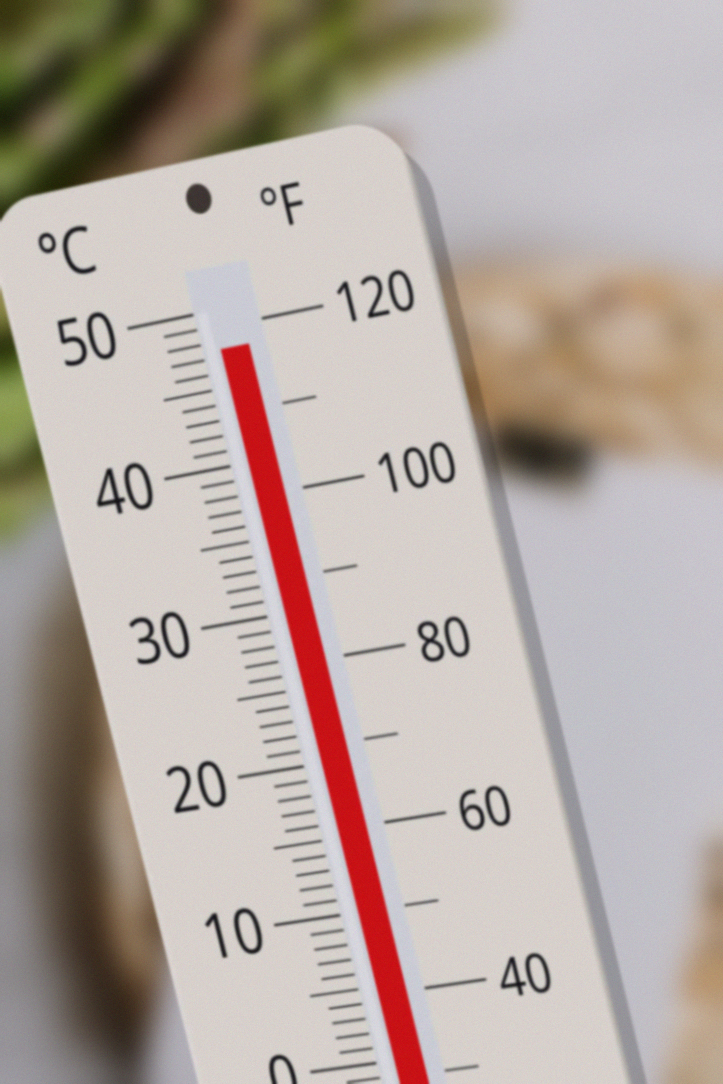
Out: value=47.5 unit=°C
